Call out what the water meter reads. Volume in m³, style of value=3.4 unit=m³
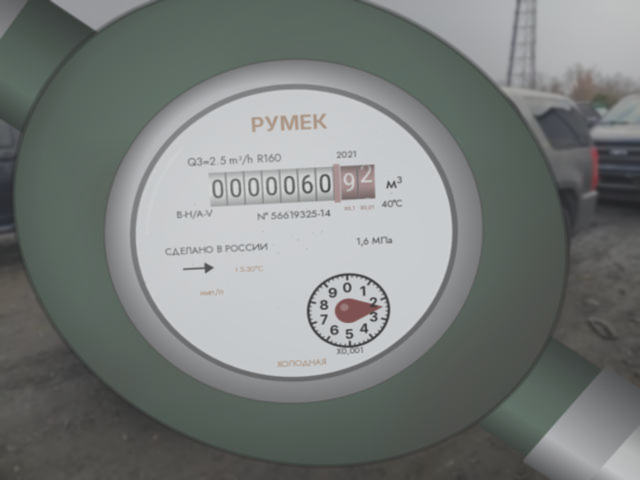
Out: value=60.922 unit=m³
